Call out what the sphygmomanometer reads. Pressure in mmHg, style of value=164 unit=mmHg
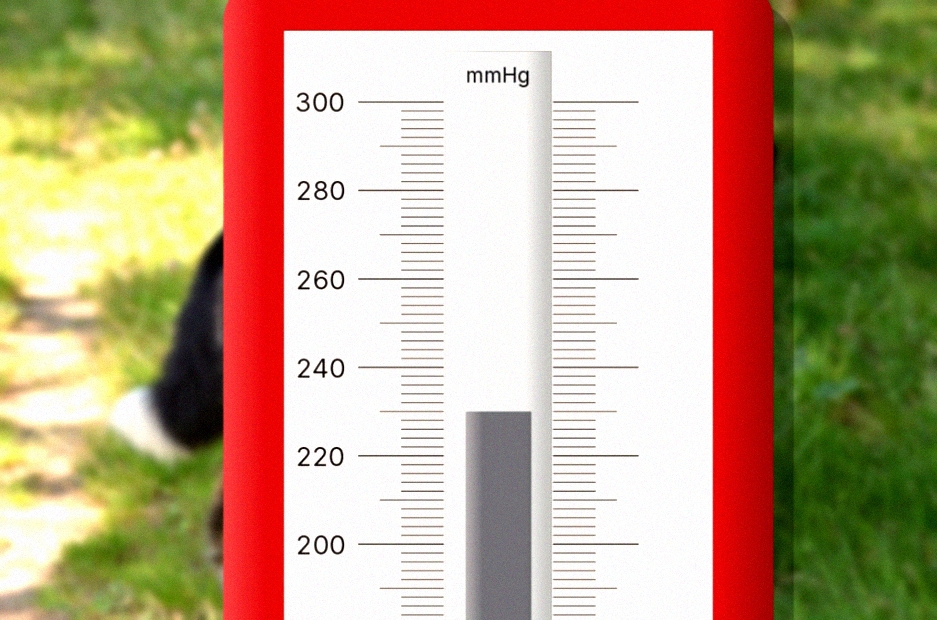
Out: value=230 unit=mmHg
